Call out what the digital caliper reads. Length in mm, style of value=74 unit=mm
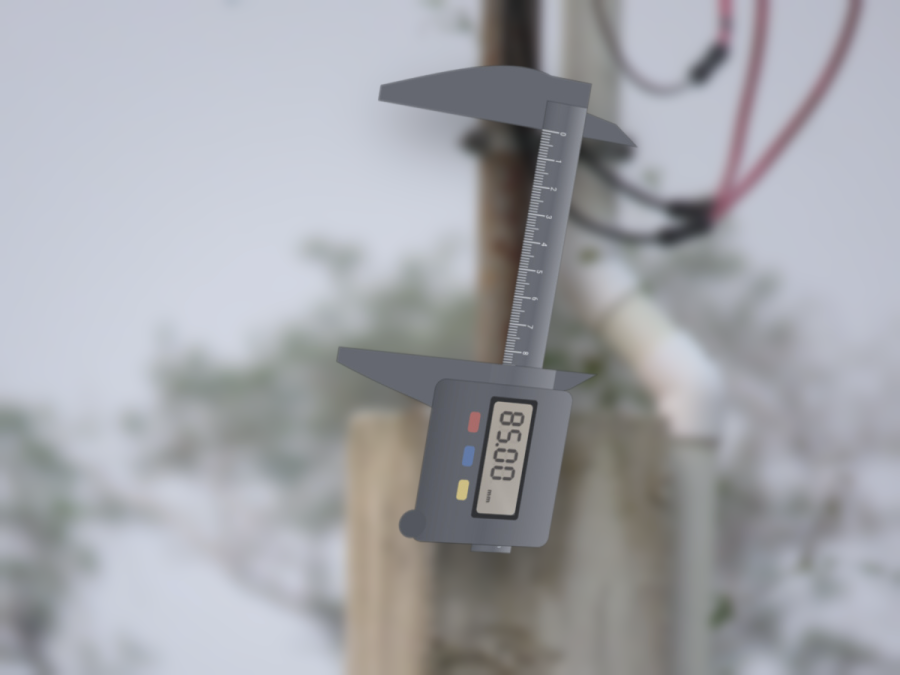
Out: value=85.00 unit=mm
